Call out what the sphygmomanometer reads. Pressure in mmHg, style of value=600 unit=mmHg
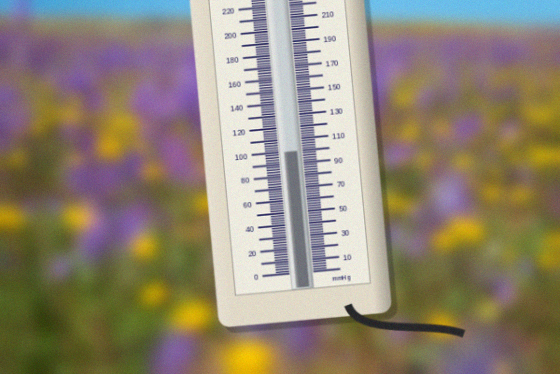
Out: value=100 unit=mmHg
